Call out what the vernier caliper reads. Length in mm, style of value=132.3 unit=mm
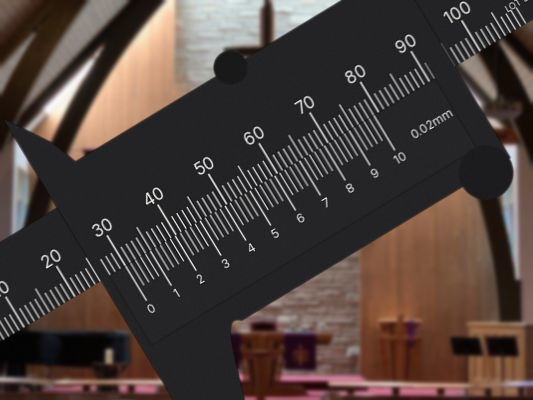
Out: value=30.0 unit=mm
